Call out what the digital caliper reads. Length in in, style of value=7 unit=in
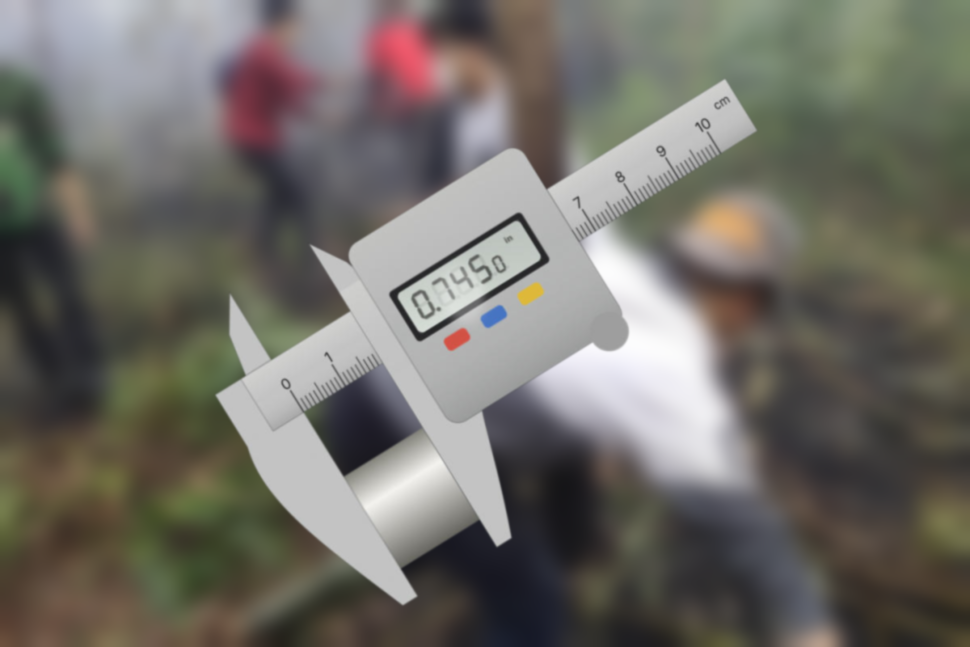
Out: value=0.7450 unit=in
